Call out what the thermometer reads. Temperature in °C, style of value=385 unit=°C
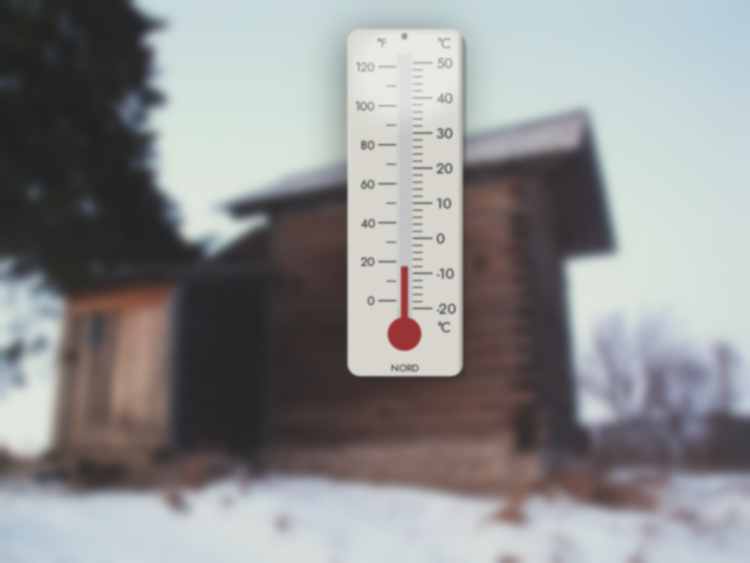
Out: value=-8 unit=°C
